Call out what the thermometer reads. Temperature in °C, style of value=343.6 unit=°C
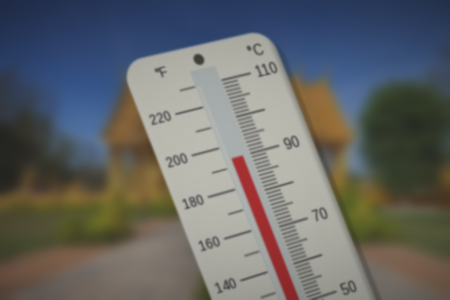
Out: value=90 unit=°C
